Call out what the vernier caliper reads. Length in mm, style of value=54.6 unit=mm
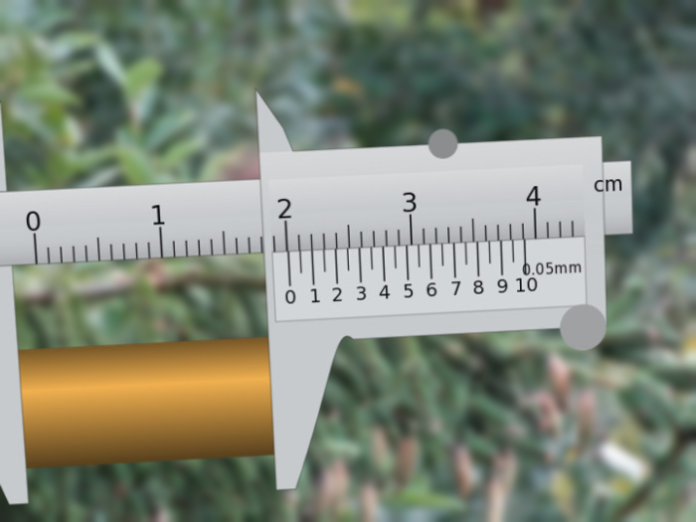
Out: value=20.1 unit=mm
